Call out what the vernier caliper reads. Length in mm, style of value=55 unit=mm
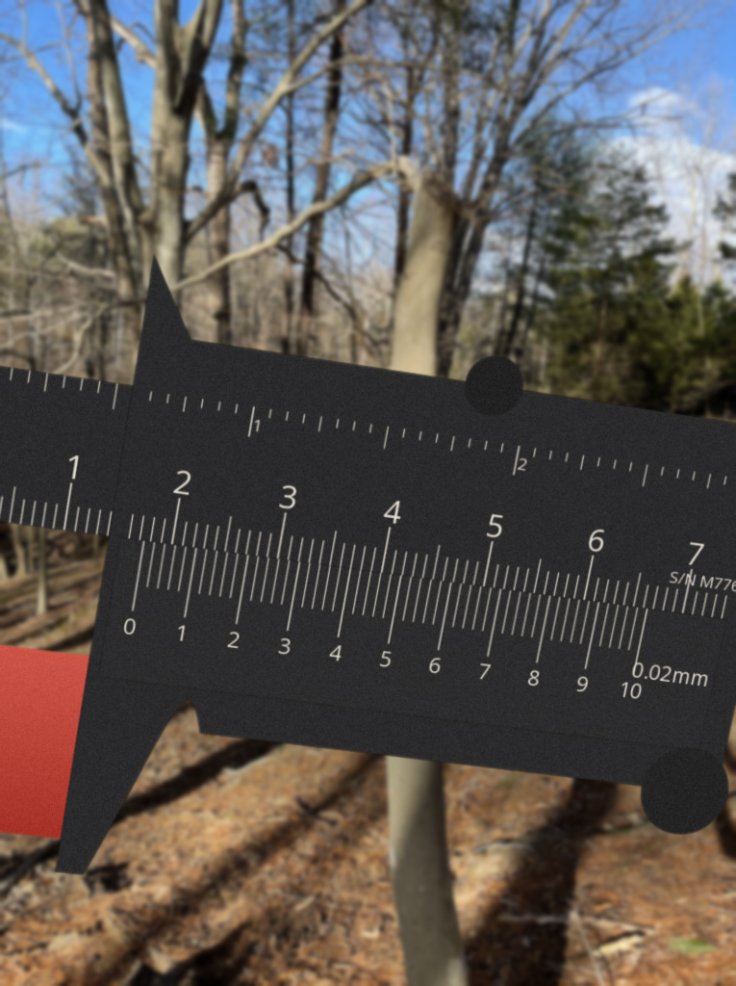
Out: value=17.4 unit=mm
